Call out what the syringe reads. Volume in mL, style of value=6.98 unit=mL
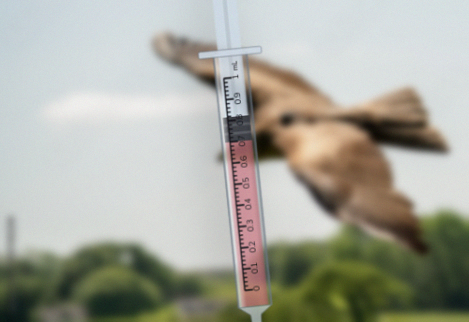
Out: value=0.7 unit=mL
